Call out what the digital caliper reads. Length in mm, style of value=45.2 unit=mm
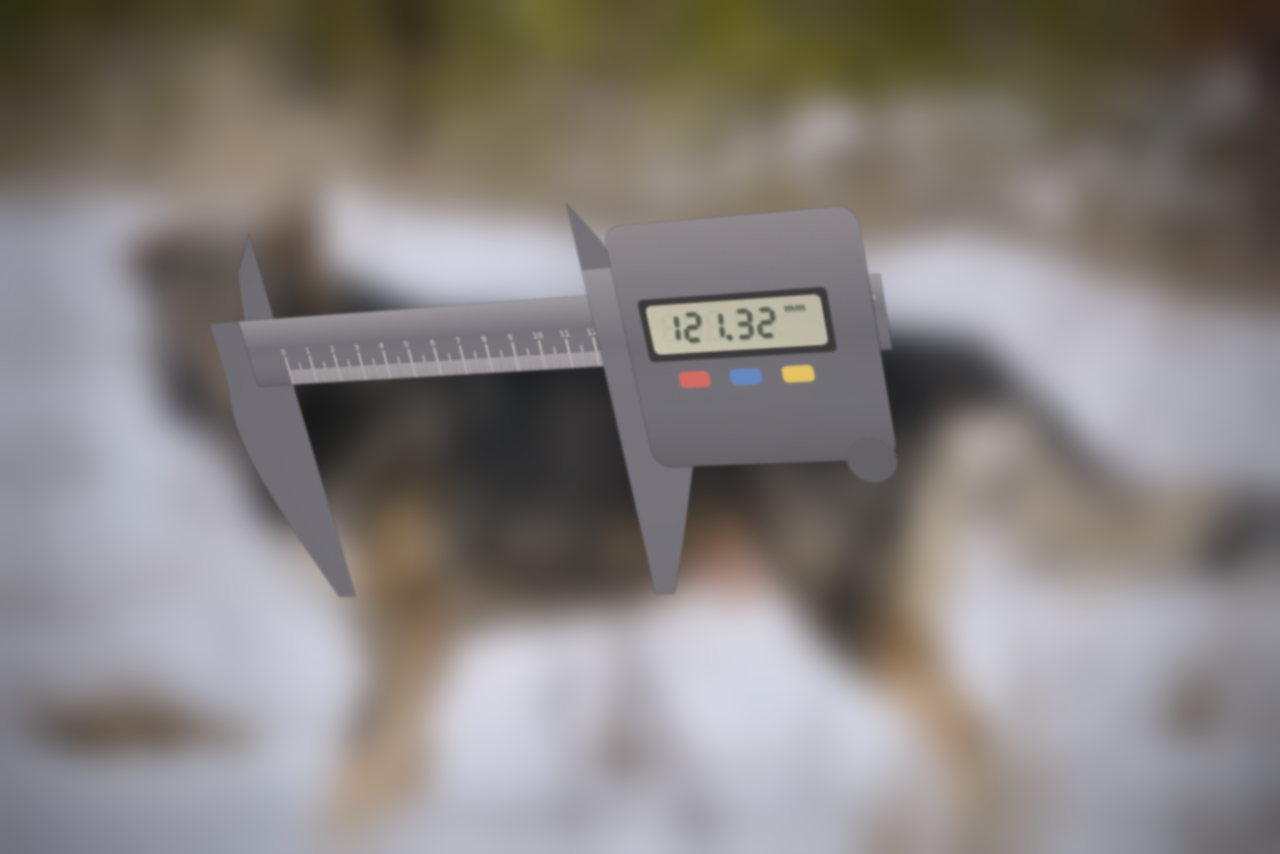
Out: value=121.32 unit=mm
